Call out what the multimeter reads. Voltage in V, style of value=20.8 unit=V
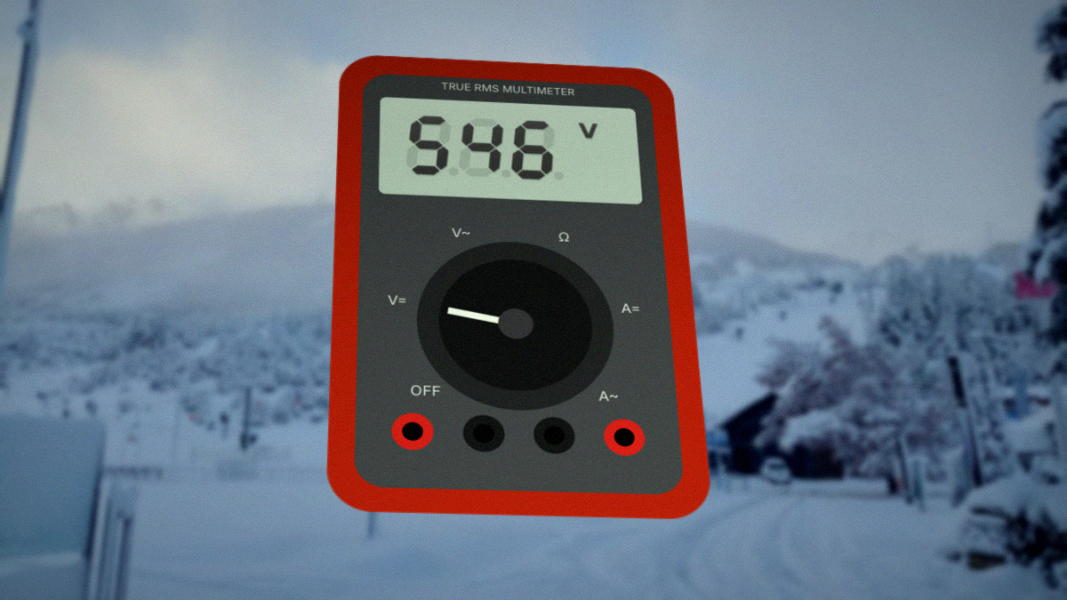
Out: value=546 unit=V
